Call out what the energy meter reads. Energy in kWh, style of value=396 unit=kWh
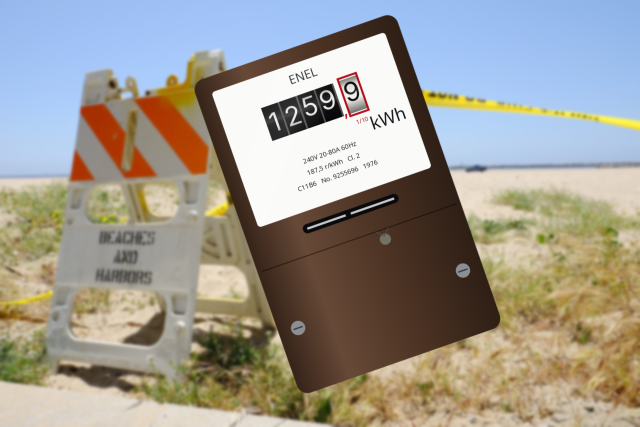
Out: value=1259.9 unit=kWh
